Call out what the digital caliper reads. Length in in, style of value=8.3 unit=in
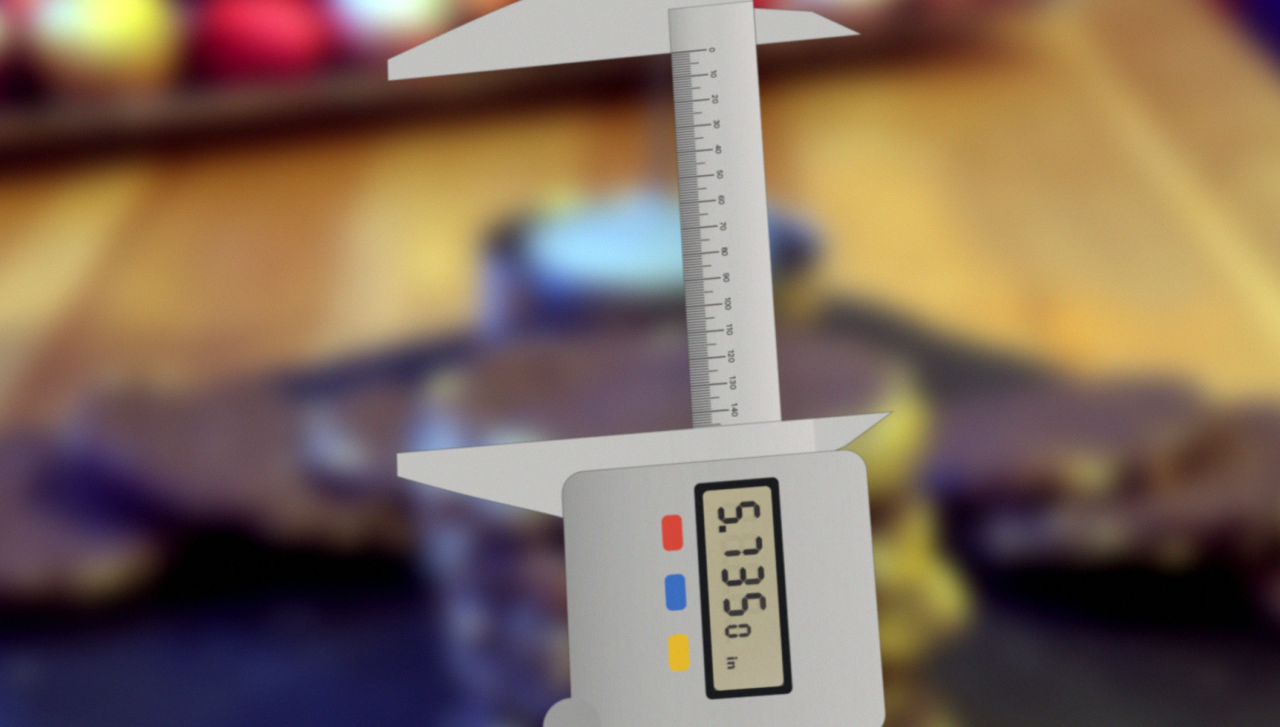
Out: value=5.7350 unit=in
